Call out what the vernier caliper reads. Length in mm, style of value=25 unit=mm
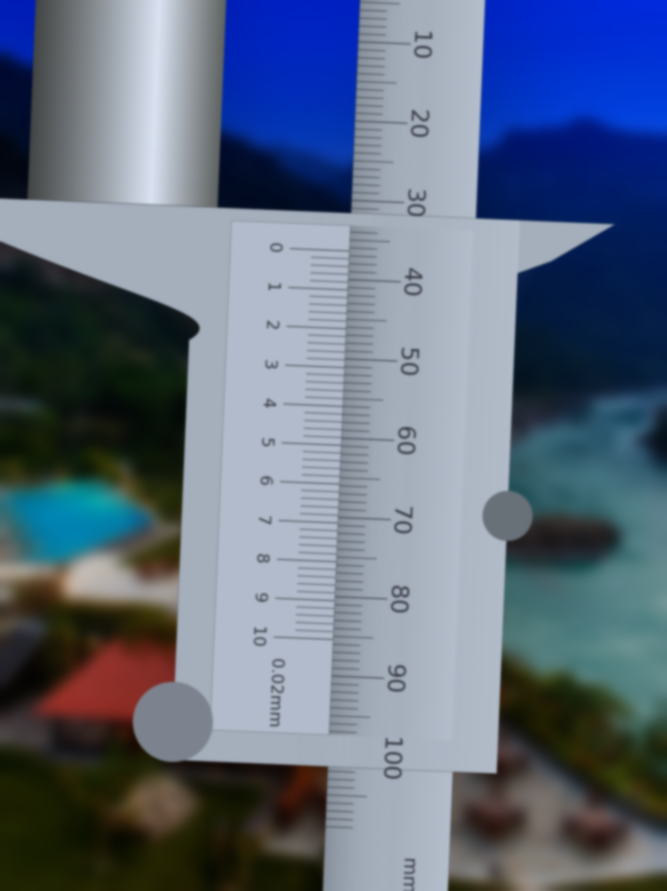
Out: value=36.4 unit=mm
